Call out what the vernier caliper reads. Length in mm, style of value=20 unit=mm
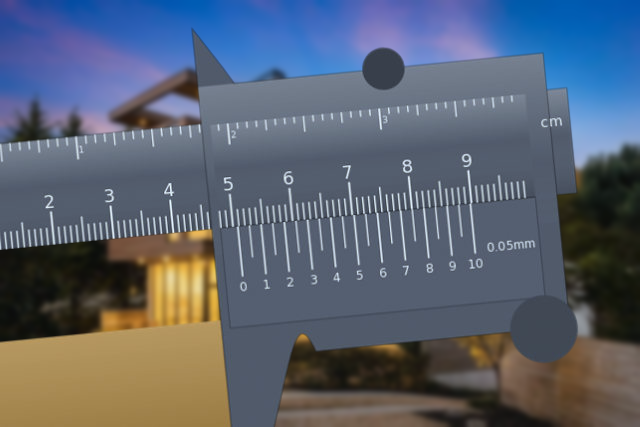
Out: value=50.8 unit=mm
